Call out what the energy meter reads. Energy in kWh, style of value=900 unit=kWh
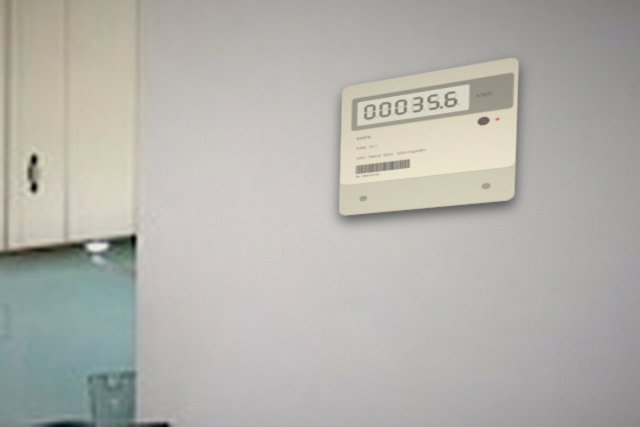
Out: value=35.6 unit=kWh
